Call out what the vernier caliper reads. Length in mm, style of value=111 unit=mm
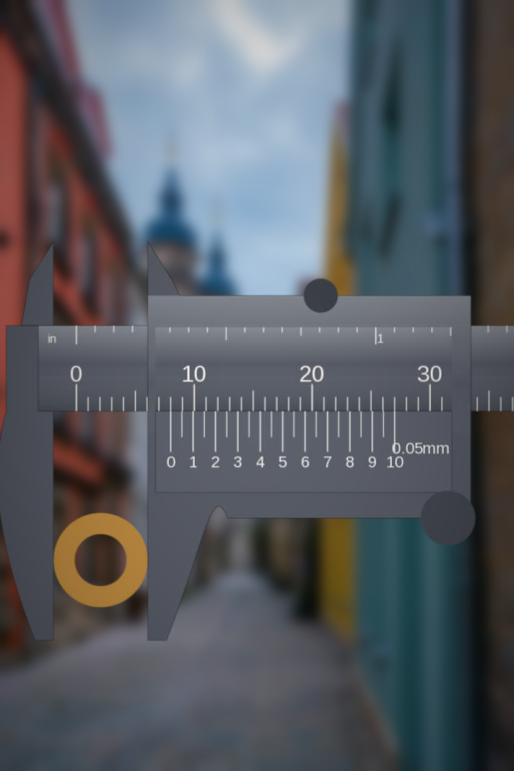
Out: value=8.0 unit=mm
